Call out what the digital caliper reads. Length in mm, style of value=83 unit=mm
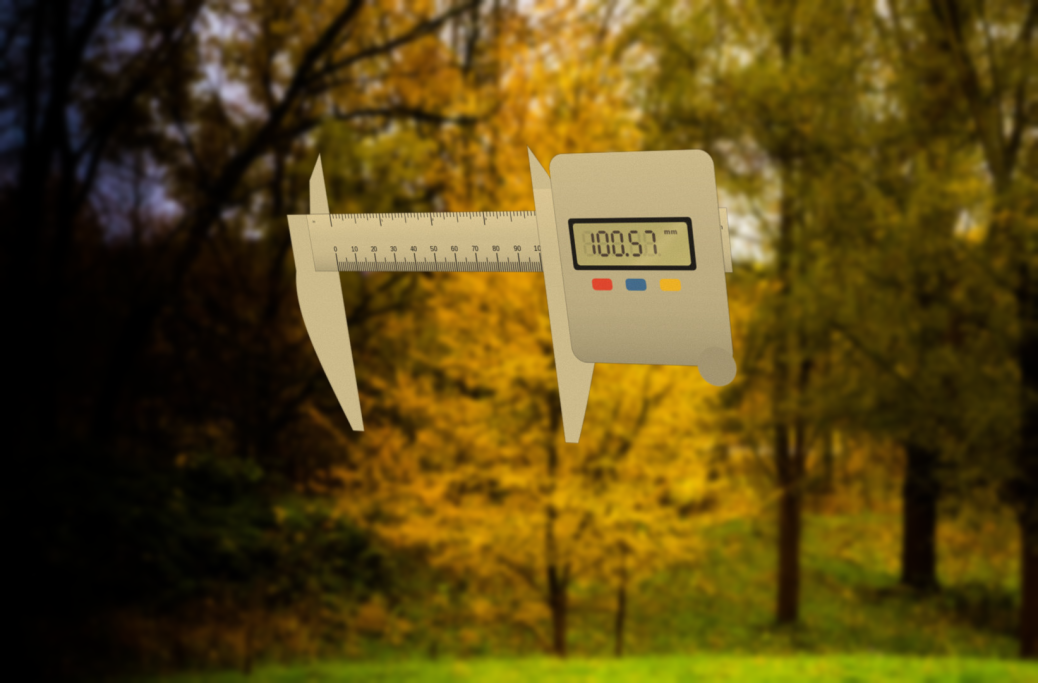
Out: value=100.57 unit=mm
